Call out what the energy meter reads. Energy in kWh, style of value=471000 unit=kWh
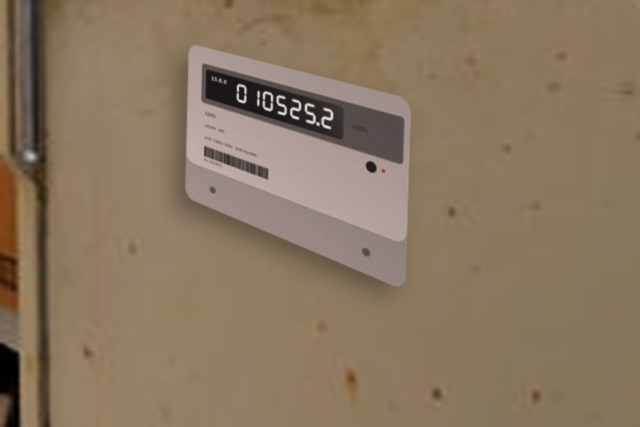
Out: value=10525.2 unit=kWh
